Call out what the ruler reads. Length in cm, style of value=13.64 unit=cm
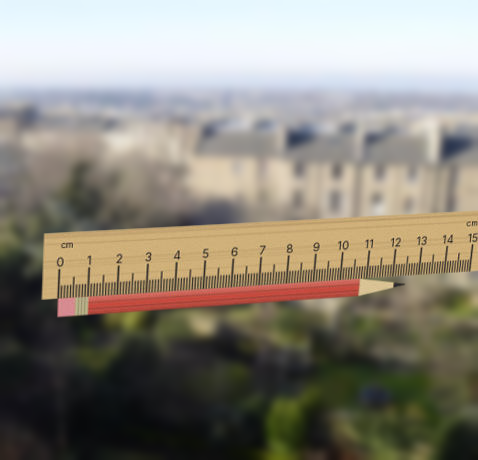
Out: value=12.5 unit=cm
